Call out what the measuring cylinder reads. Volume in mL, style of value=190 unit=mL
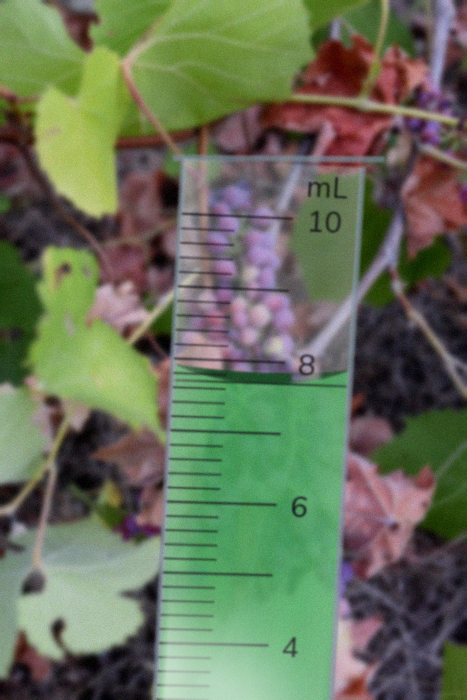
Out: value=7.7 unit=mL
